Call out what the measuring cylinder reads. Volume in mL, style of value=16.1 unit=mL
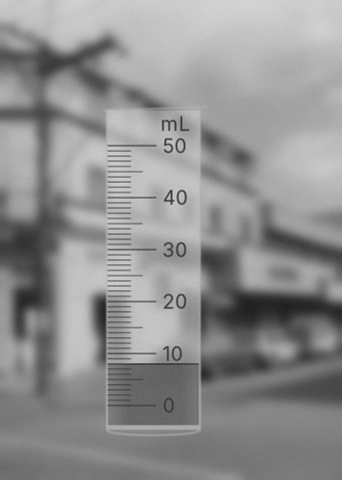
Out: value=8 unit=mL
